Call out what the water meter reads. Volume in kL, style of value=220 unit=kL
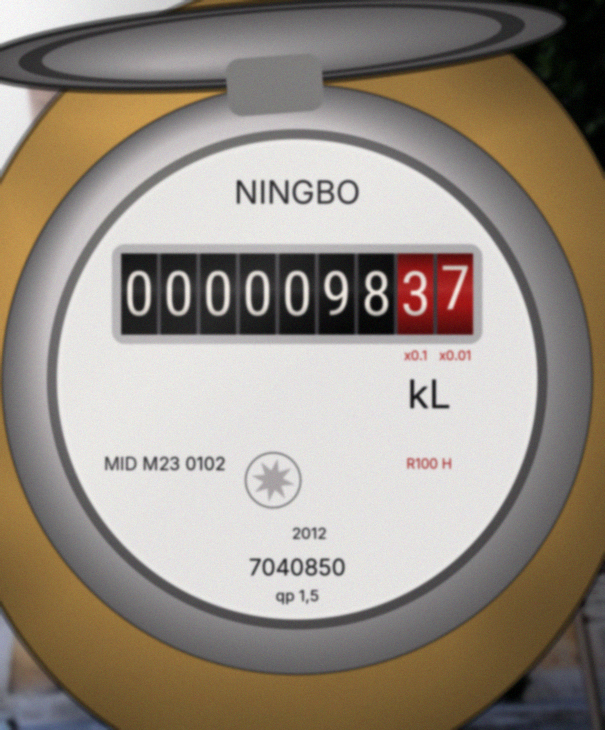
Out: value=98.37 unit=kL
